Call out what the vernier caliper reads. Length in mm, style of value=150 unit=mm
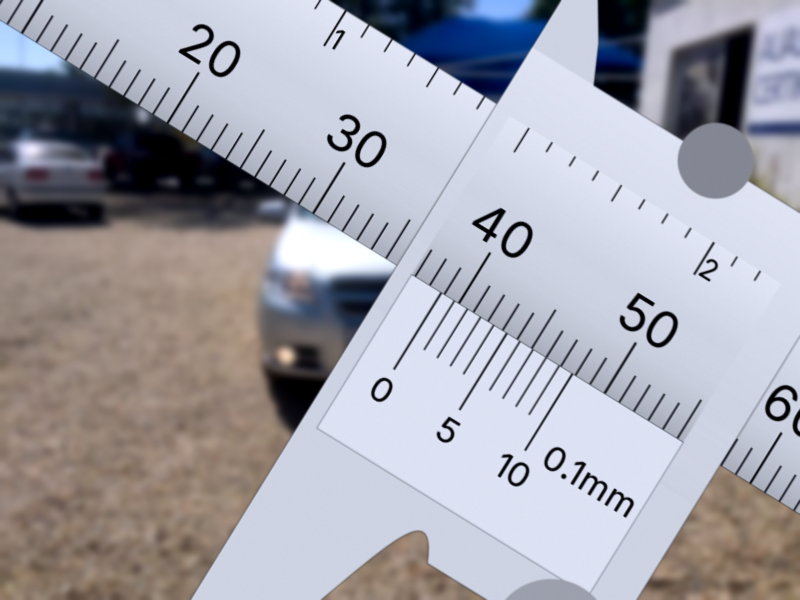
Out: value=38.8 unit=mm
